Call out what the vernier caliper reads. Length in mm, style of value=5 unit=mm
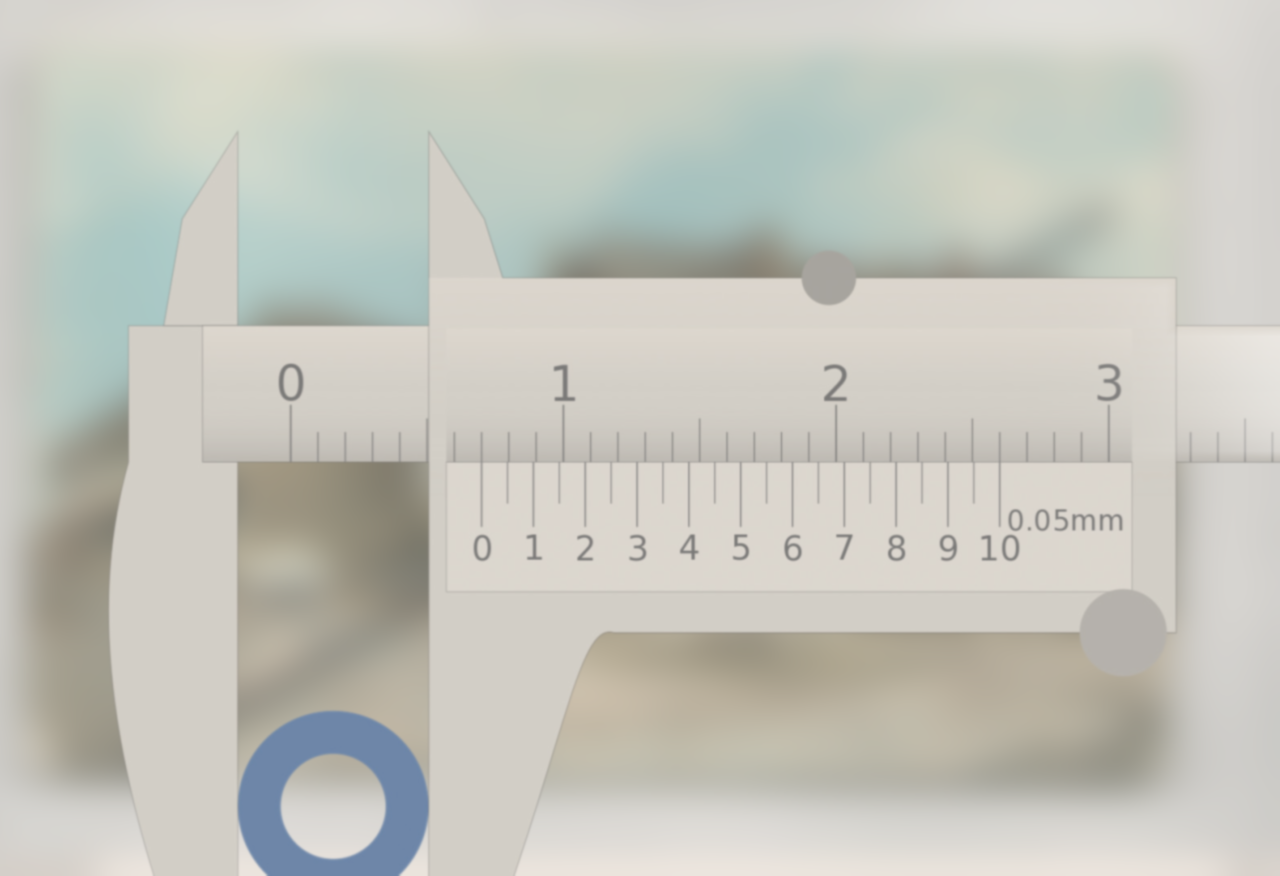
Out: value=7.0 unit=mm
